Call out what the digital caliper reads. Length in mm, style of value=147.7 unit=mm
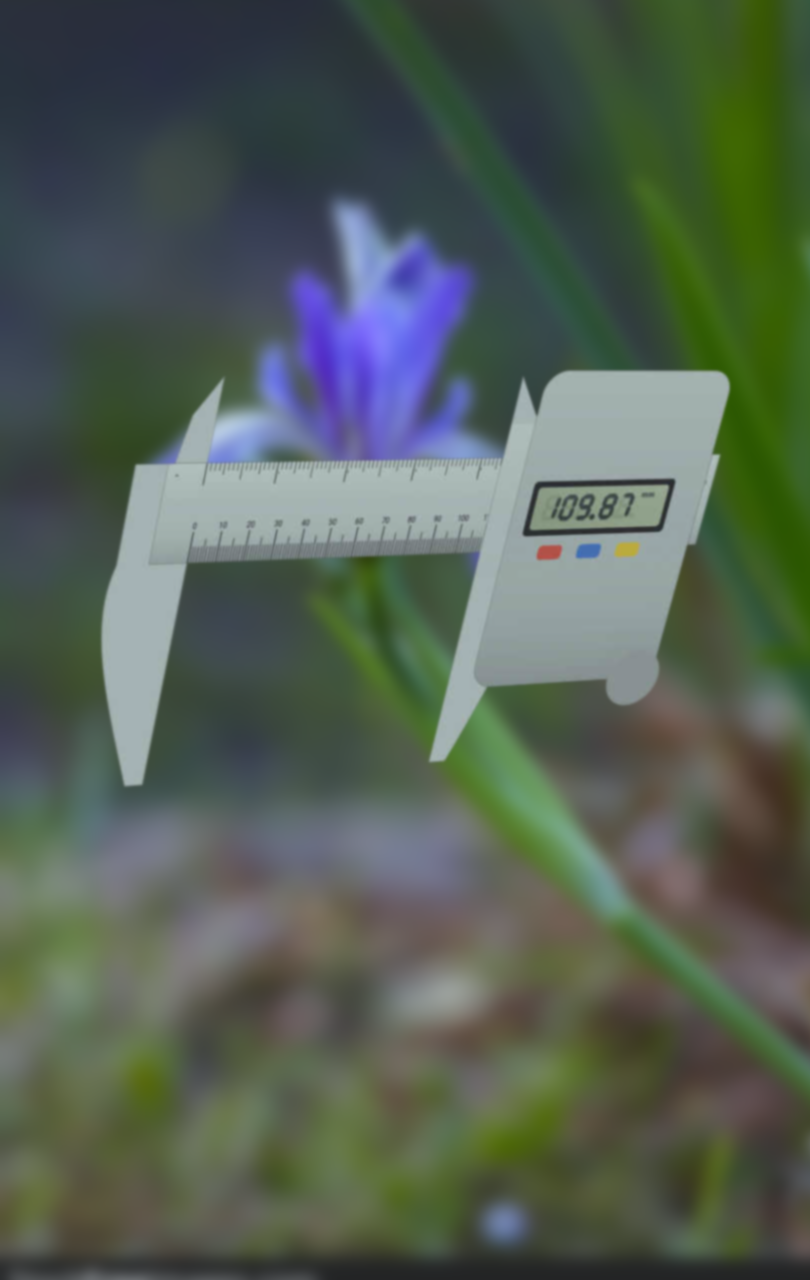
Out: value=109.87 unit=mm
